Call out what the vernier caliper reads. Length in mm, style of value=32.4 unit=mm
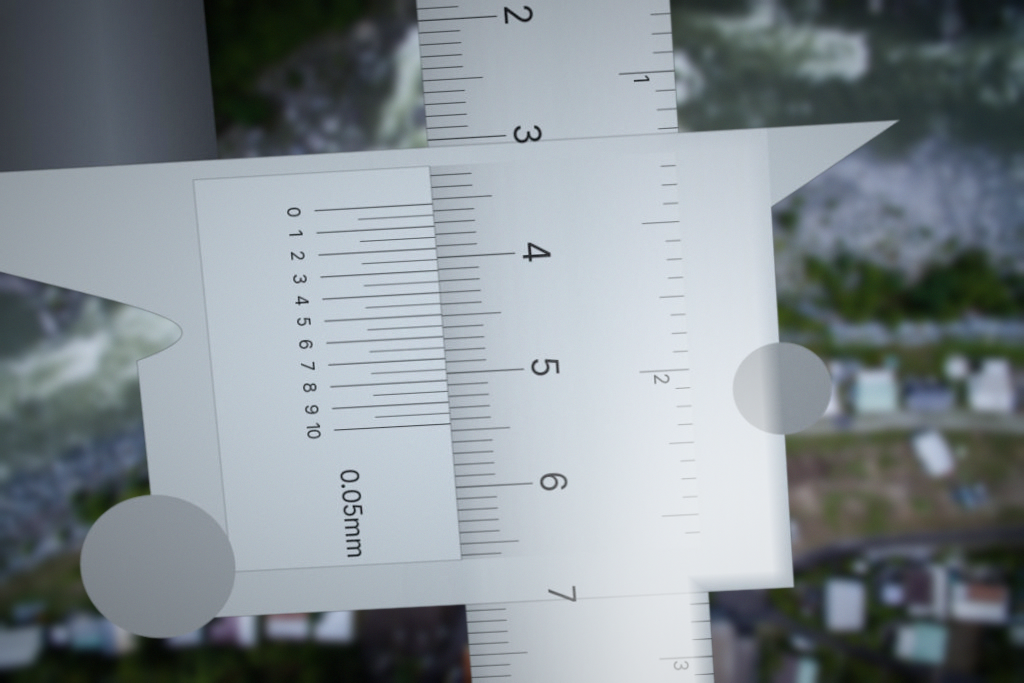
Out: value=35.4 unit=mm
